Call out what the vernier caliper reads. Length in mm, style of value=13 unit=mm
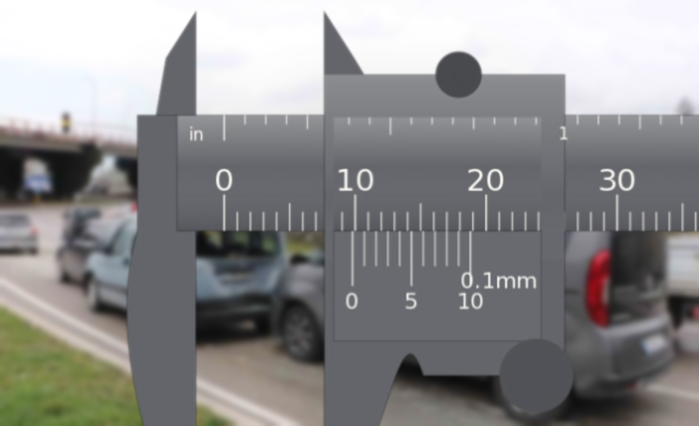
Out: value=9.8 unit=mm
